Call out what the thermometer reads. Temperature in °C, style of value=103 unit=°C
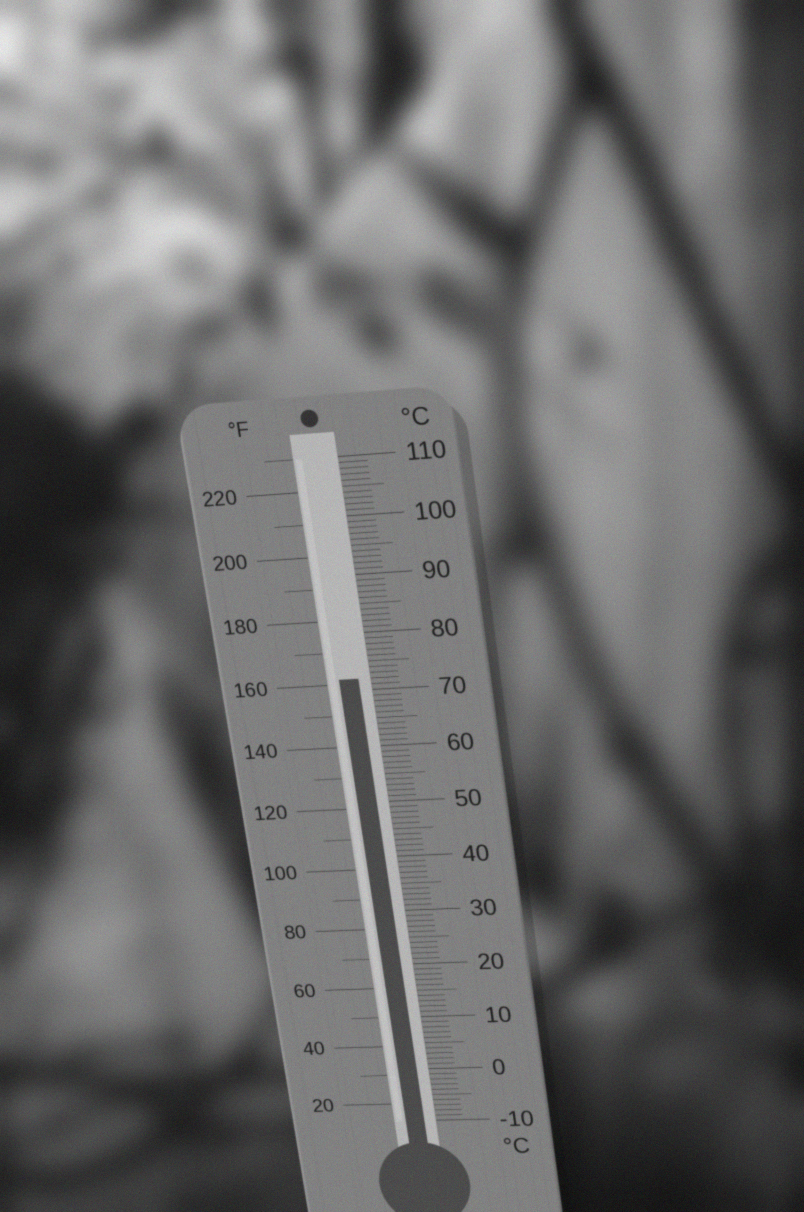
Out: value=72 unit=°C
